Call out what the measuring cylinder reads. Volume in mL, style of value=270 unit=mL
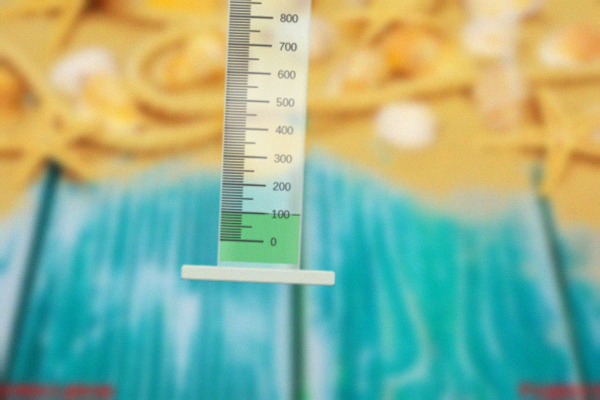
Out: value=100 unit=mL
